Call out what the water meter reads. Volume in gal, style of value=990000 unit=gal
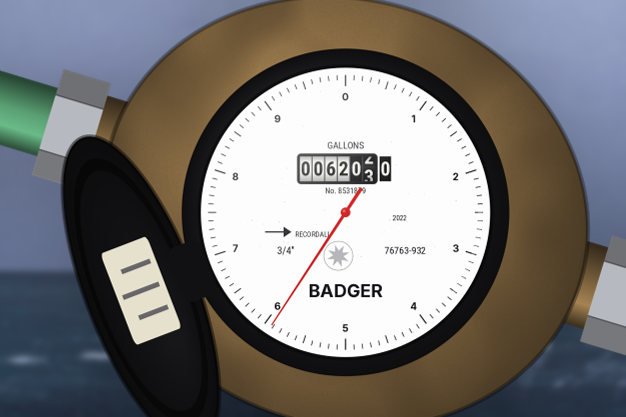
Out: value=62025.9 unit=gal
